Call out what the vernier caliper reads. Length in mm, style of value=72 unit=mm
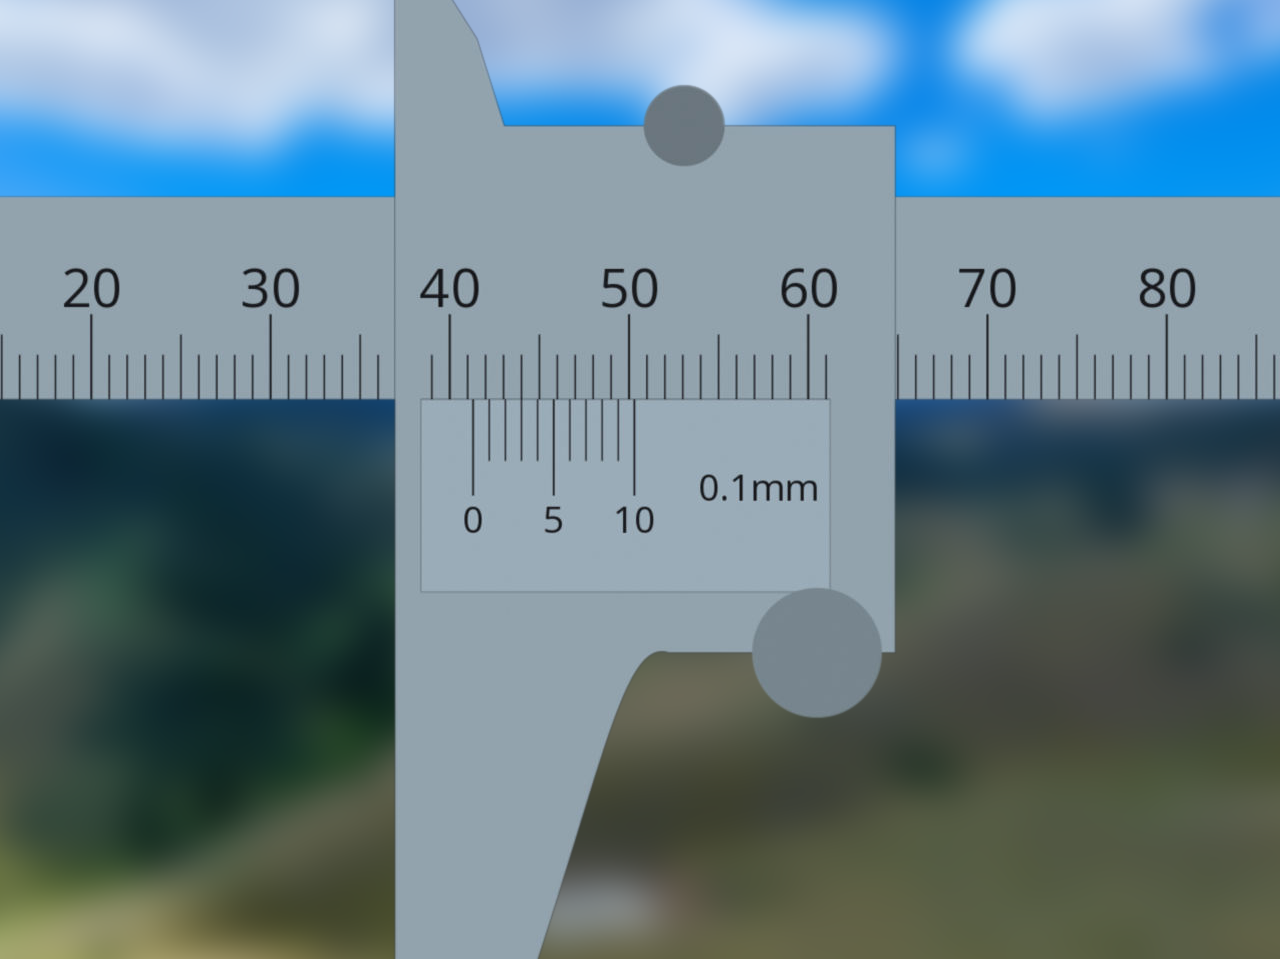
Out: value=41.3 unit=mm
